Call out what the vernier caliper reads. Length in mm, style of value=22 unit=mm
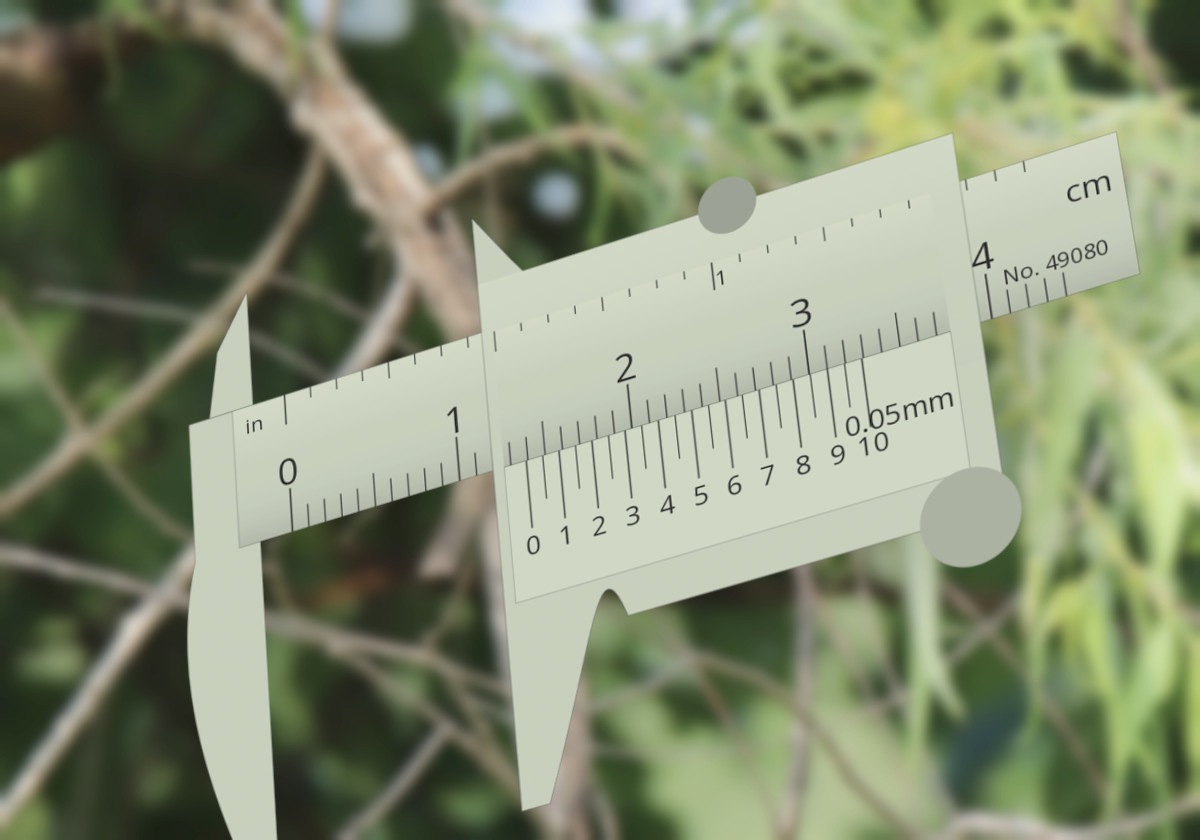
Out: value=13.9 unit=mm
